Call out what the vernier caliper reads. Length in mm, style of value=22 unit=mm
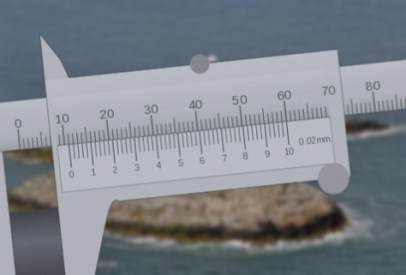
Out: value=11.0 unit=mm
